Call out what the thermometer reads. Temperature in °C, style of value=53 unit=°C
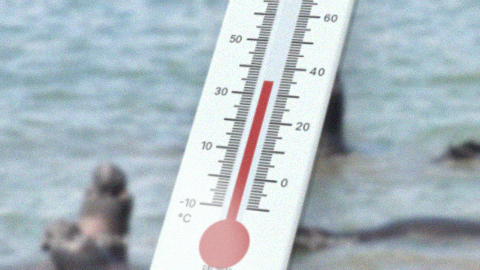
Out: value=35 unit=°C
